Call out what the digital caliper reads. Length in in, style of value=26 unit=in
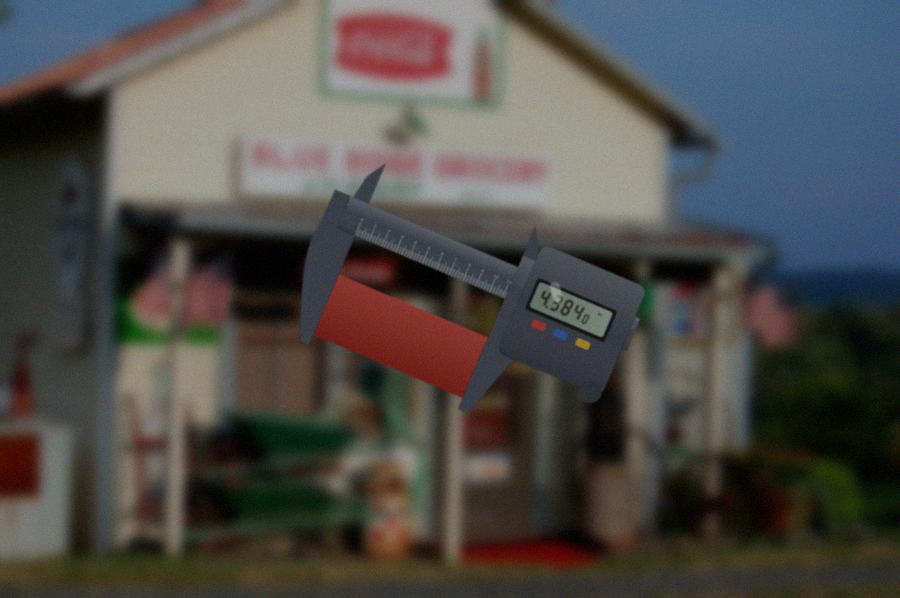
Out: value=4.3840 unit=in
